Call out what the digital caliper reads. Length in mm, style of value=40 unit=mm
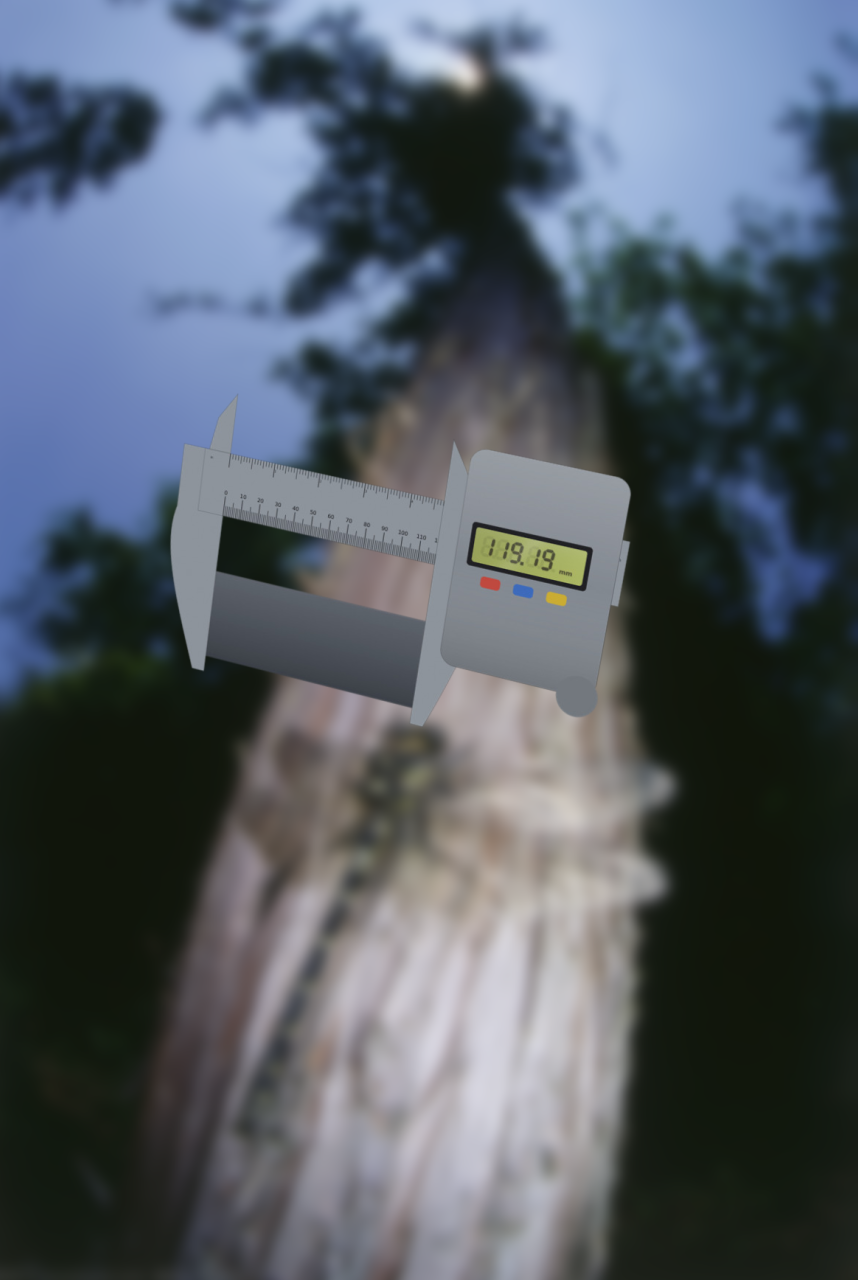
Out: value=119.19 unit=mm
